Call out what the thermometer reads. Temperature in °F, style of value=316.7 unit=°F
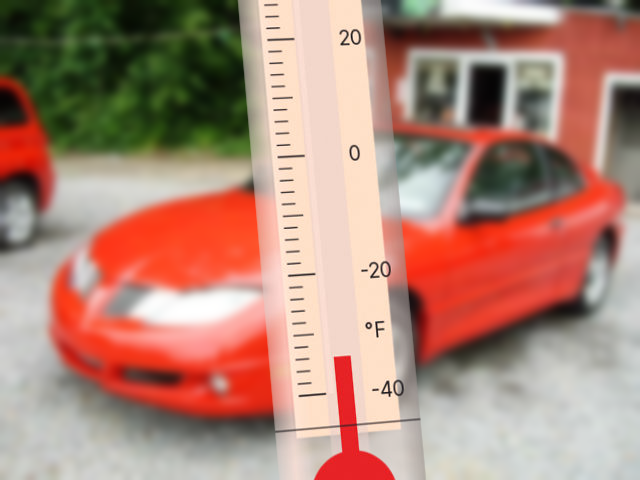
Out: value=-34 unit=°F
